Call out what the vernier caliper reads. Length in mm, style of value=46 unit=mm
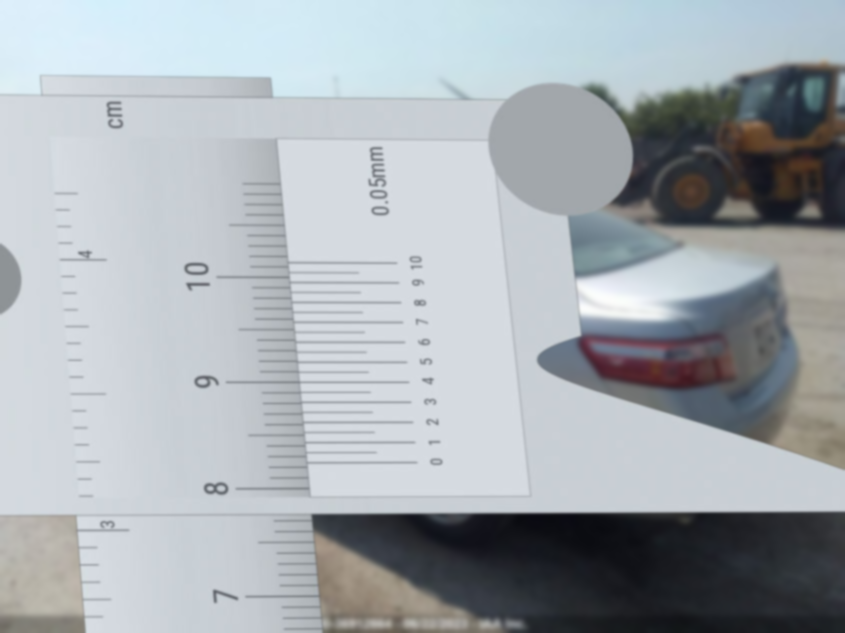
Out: value=82.4 unit=mm
